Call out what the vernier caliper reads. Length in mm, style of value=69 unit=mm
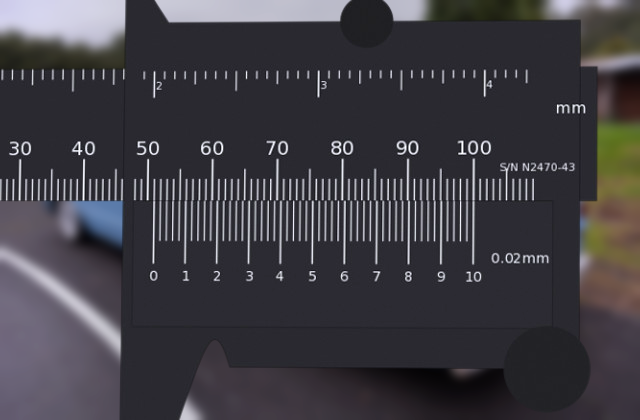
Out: value=51.0 unit=mm
